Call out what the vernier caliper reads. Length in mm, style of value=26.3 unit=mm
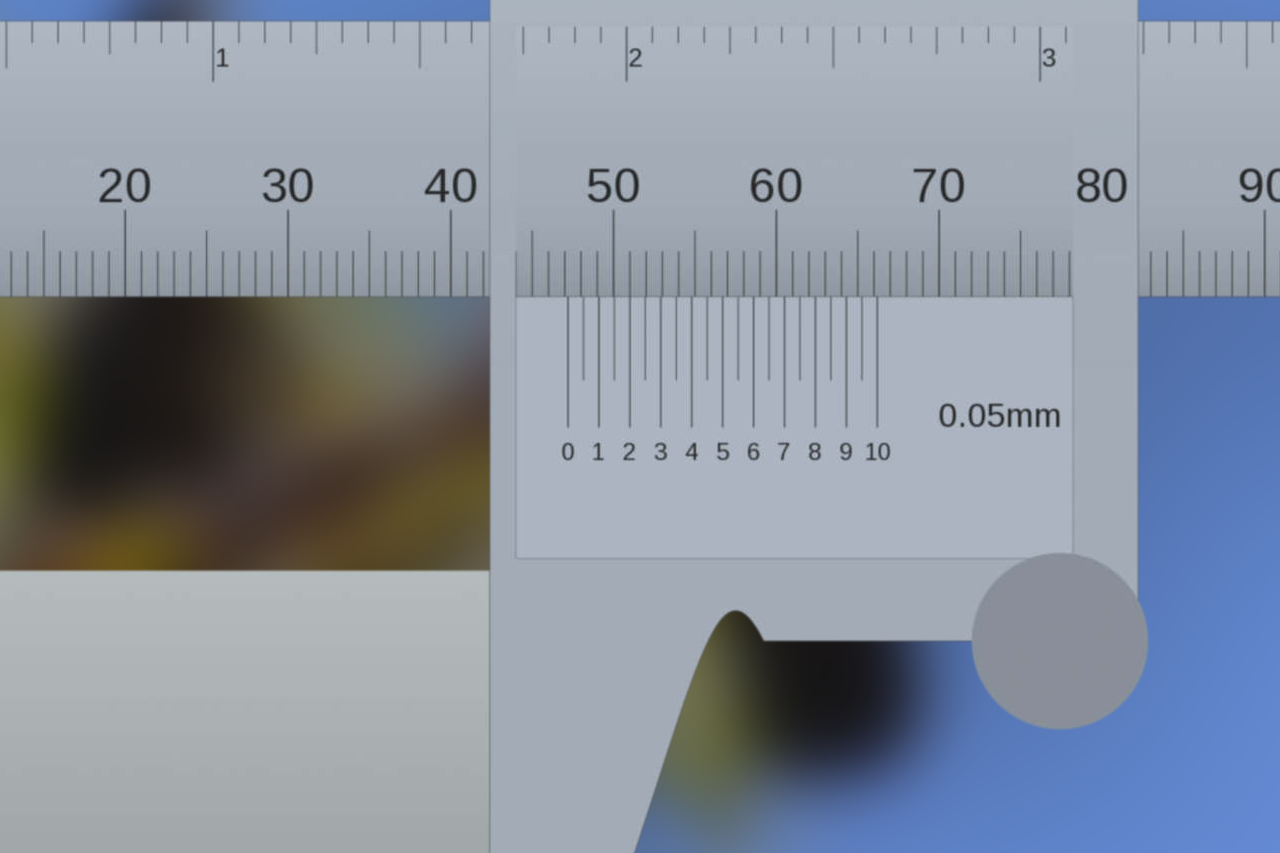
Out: value=47.2 unit=mm
